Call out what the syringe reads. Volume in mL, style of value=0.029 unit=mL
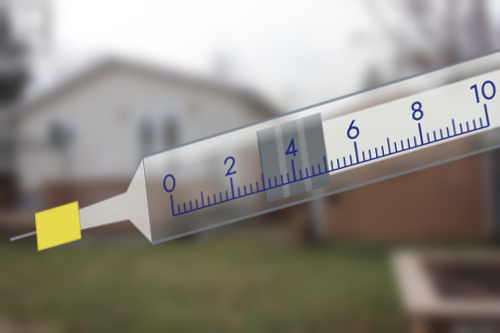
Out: value=3 unit=mL
